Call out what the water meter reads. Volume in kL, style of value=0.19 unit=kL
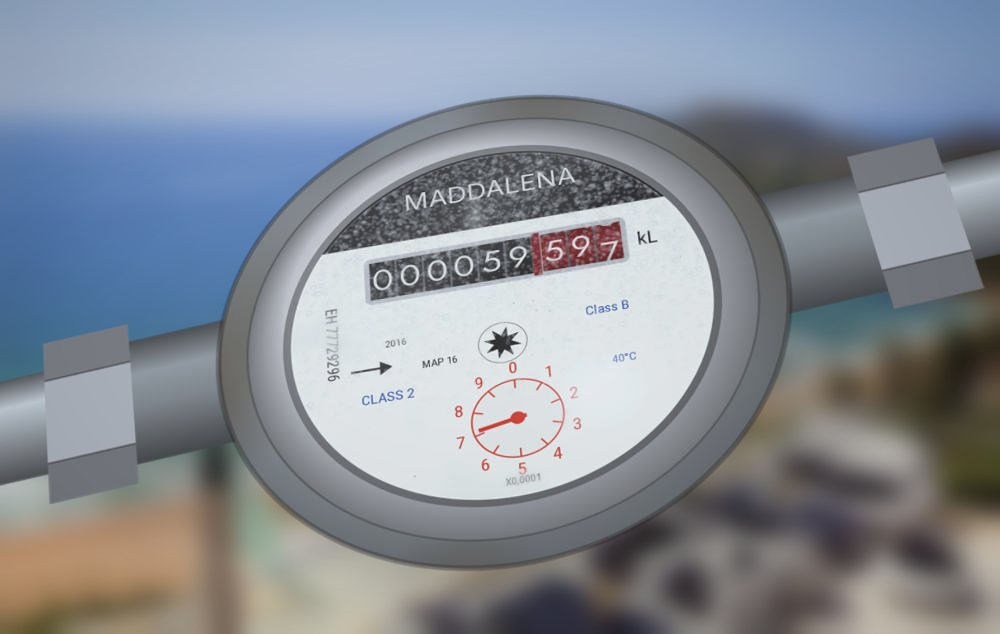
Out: value=59.5967 unit=kL
